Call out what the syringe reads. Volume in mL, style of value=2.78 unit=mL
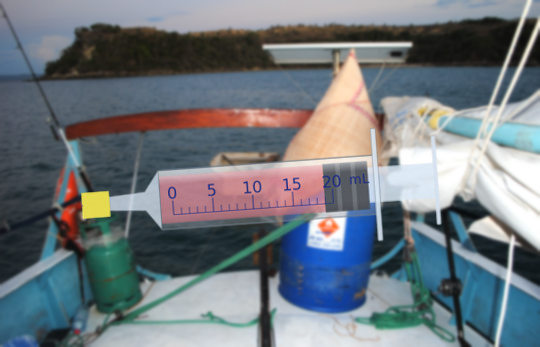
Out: value=19 unit=mL
